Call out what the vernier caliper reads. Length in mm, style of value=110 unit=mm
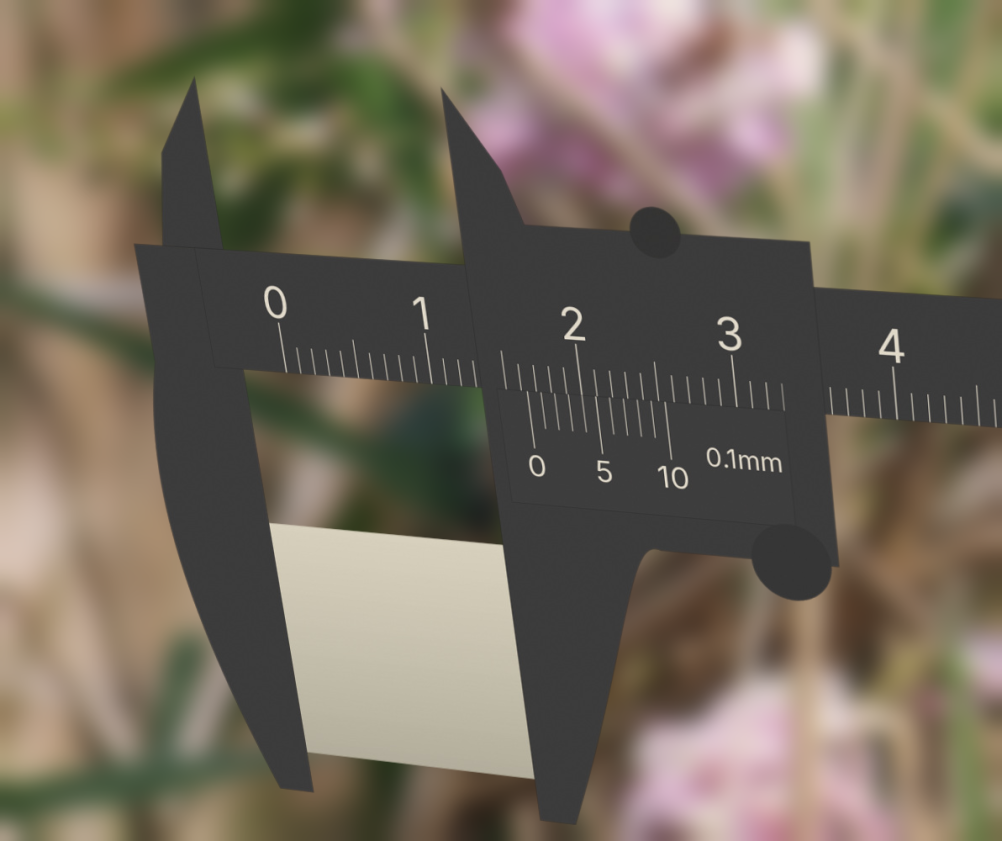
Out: value=16.4 unit=mm
